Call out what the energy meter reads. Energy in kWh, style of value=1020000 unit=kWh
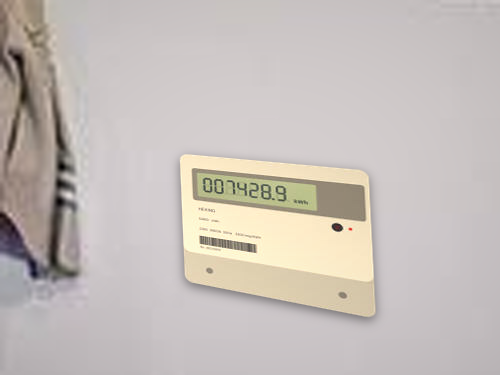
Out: value=7428.9 unit=kWh
